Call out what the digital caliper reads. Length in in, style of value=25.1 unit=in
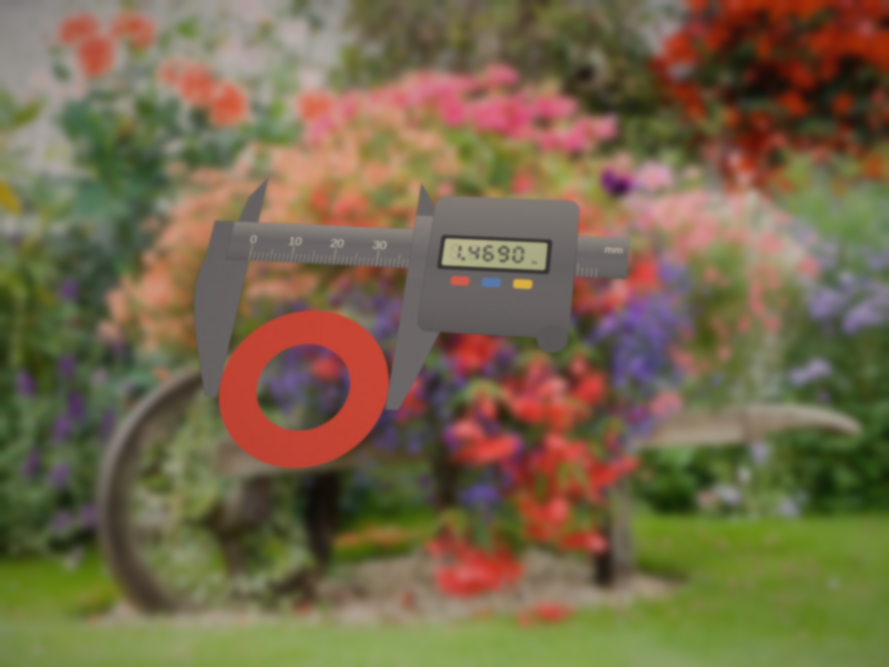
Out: value=1.4690 unit=in
